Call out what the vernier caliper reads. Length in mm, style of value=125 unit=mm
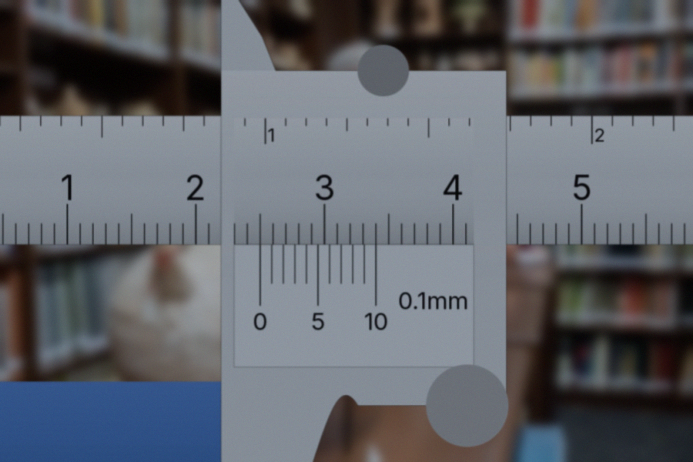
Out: value=25.0 unit=mm
